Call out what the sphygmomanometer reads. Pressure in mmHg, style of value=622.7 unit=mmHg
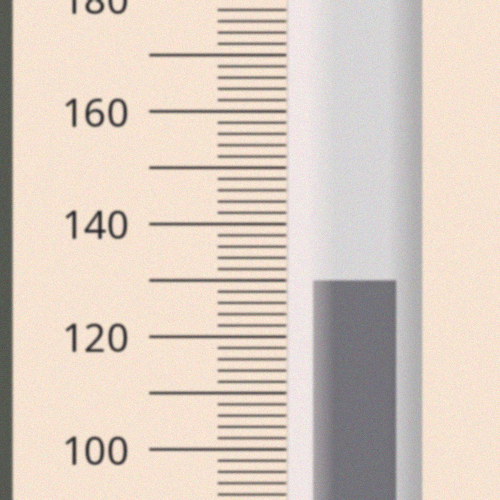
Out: value=130 unit=mmHg
